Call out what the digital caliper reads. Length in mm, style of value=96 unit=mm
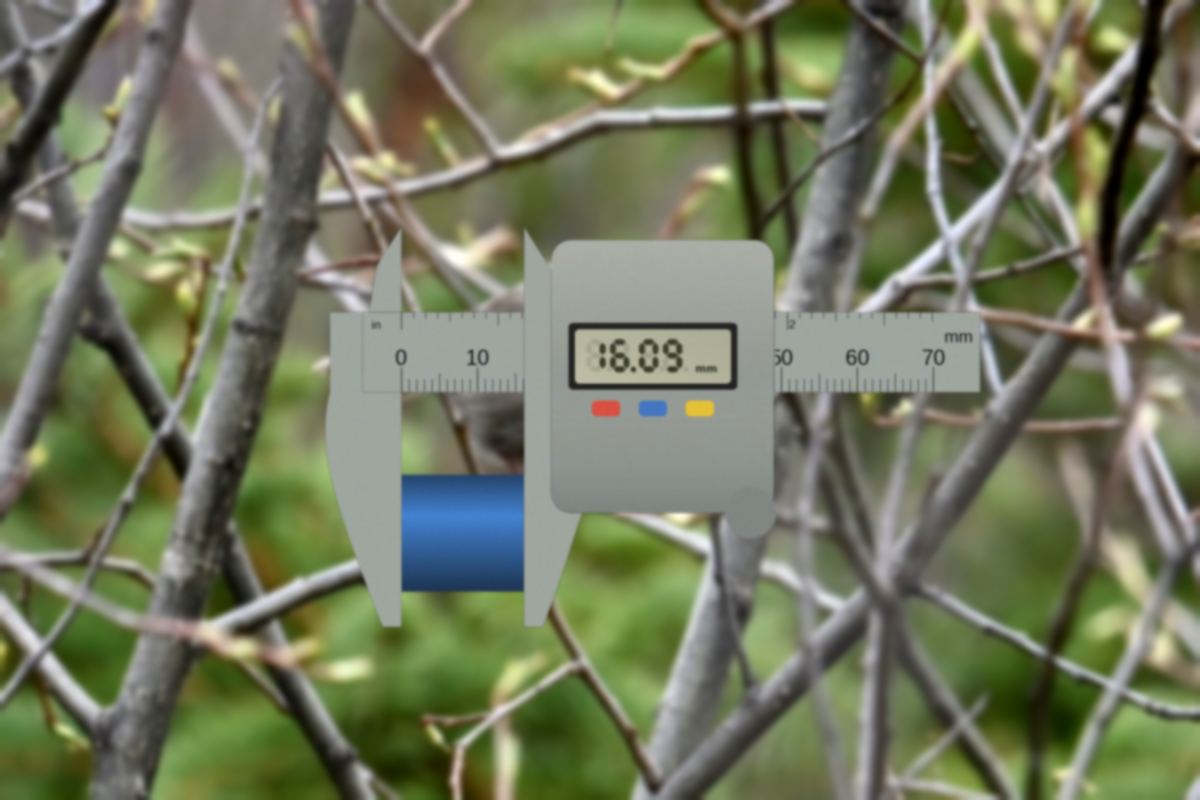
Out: value=16.09 unit=mm
